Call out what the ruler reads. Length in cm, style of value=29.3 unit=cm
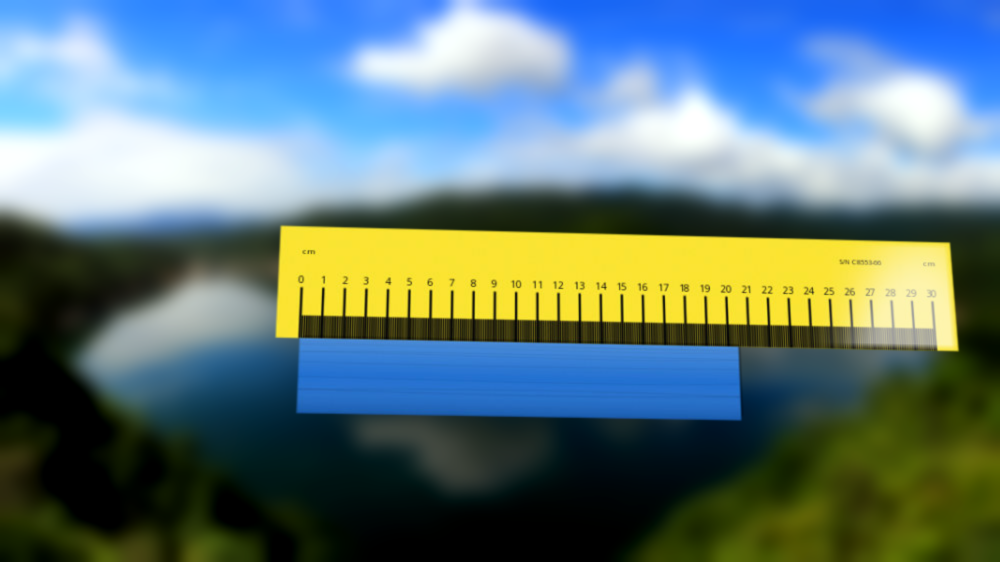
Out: value=20.5 unit=cm
